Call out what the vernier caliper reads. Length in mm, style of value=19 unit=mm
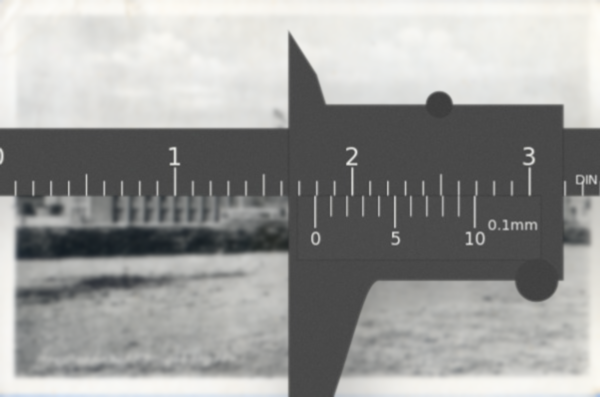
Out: value=17.9 unit=mm
